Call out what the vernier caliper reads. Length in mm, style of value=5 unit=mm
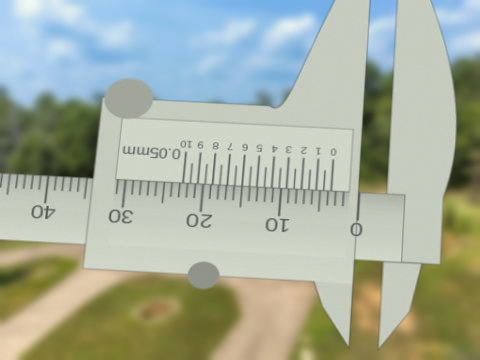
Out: value=3.6 unit=mm
